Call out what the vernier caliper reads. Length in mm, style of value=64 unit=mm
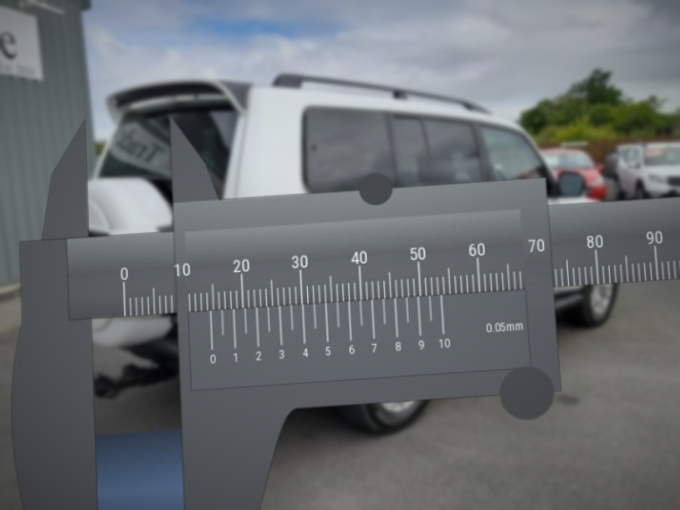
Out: value=14.5 unit=mm
